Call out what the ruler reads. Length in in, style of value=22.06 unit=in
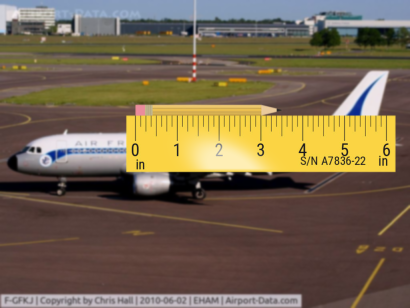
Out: value=3.5 unit=in
